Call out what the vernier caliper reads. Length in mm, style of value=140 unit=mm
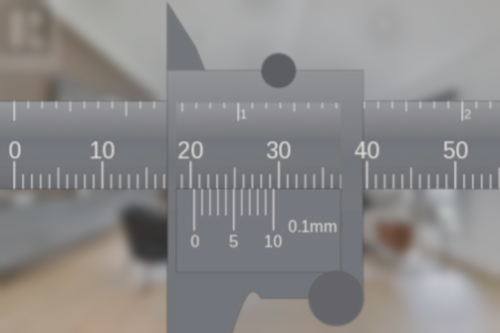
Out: value=20.4 unit=mm
